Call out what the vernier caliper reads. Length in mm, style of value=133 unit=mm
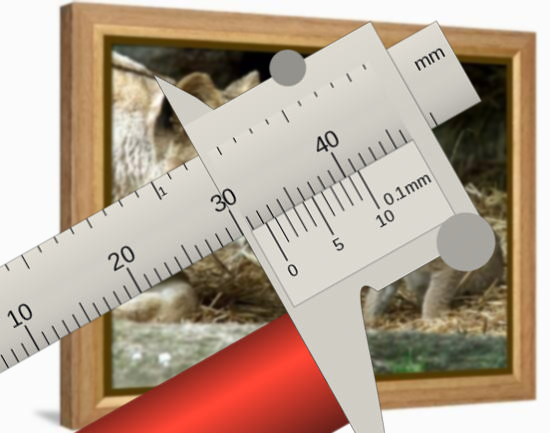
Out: value=32.2 unit=mm
